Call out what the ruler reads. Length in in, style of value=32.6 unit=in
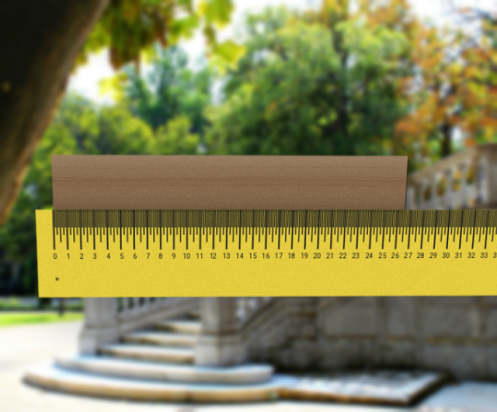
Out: value=26.5 unit=in
